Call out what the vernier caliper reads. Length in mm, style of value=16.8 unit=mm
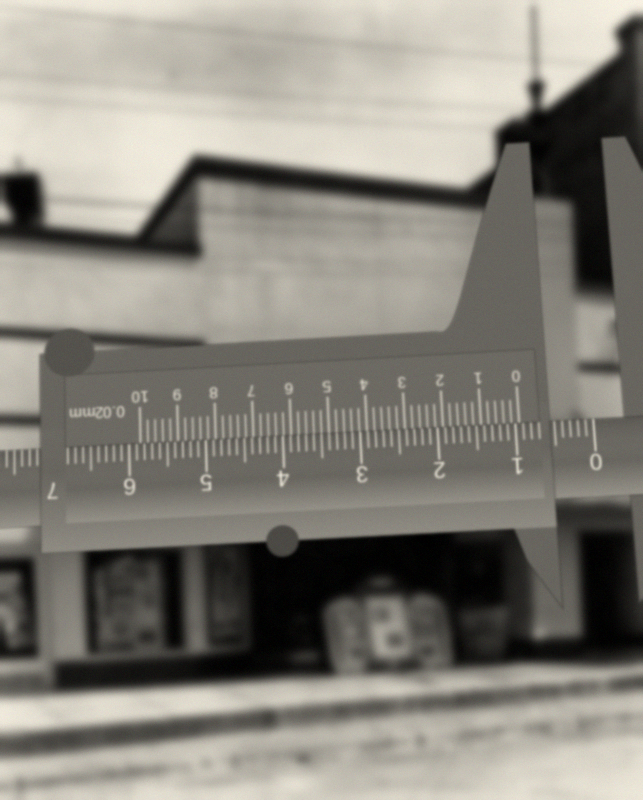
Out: value=9.5 unit=mm
